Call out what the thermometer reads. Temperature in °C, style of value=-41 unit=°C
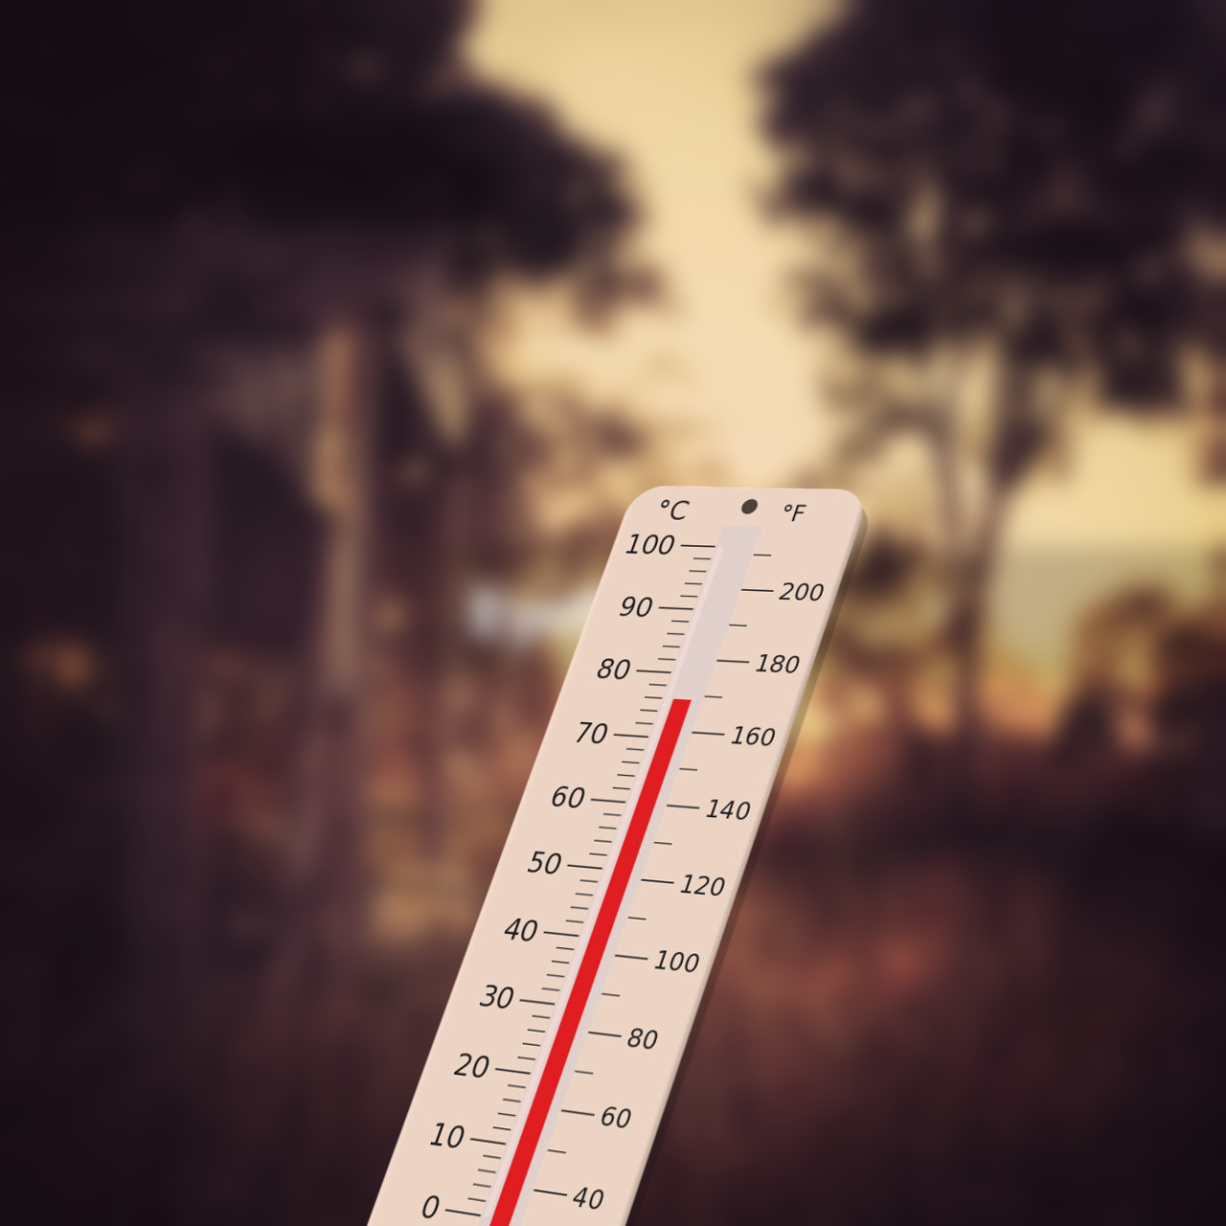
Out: value=76 unit=°C
